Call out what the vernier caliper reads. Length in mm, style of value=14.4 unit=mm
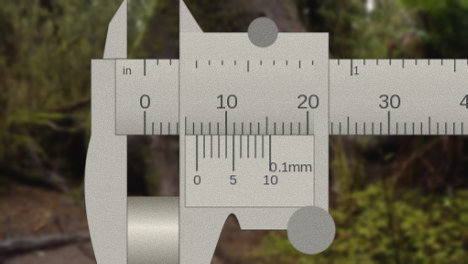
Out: value=6.4 unit=mm
